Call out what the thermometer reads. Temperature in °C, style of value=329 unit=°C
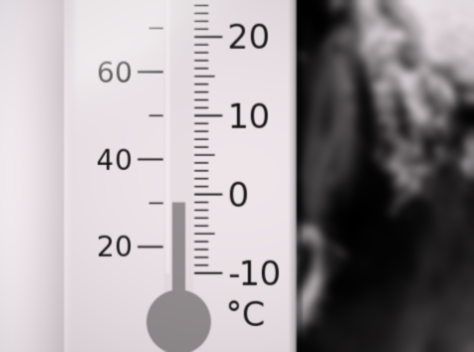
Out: value=-1 unit=°C
